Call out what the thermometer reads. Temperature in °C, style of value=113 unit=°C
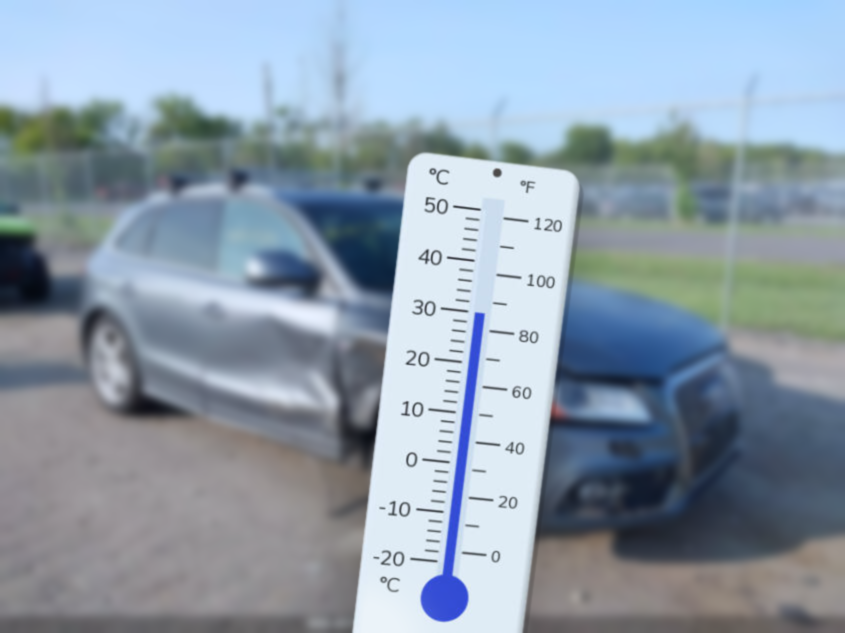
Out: value=30 unit=°C
